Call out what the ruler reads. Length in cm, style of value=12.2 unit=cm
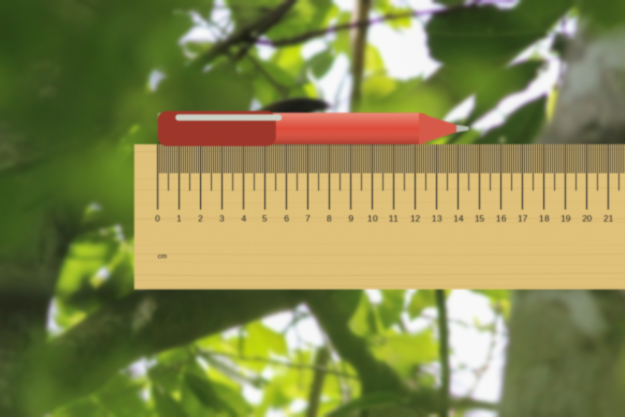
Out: value=14.5 unit=cm
